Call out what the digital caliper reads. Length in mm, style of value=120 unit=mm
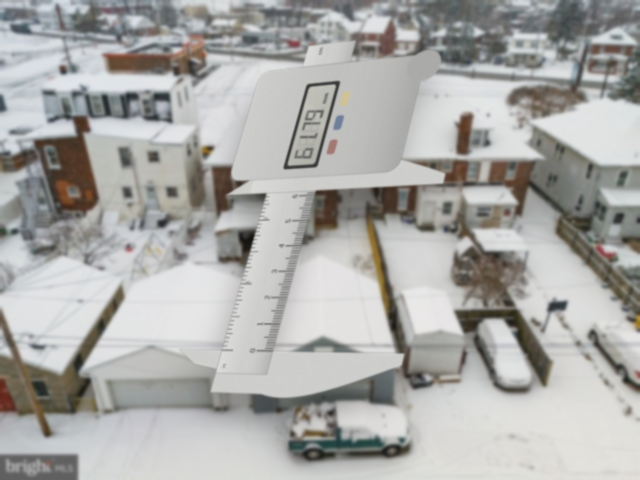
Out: value=61.79 unit=mm
